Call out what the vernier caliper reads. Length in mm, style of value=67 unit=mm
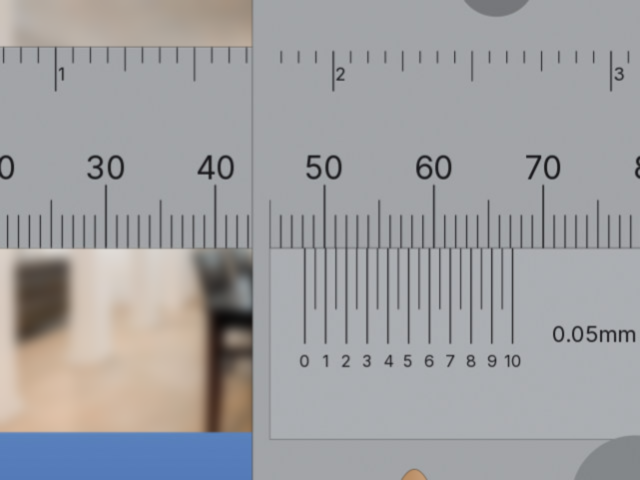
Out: value=48.2 unit=mm
